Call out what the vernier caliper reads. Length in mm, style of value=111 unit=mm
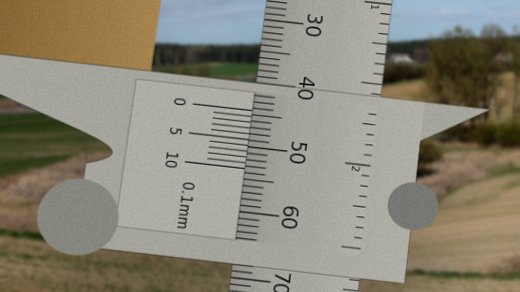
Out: value=44.4 unit=mm
